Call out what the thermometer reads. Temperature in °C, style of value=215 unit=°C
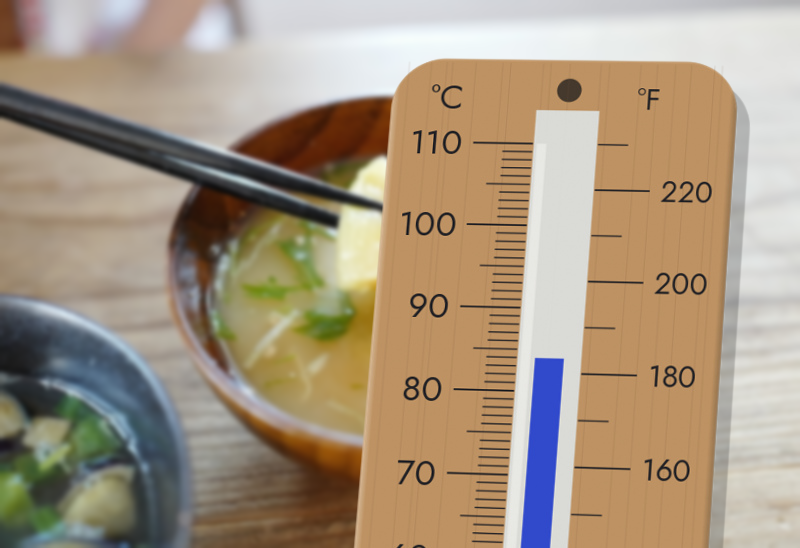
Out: value=84 unit=°C
